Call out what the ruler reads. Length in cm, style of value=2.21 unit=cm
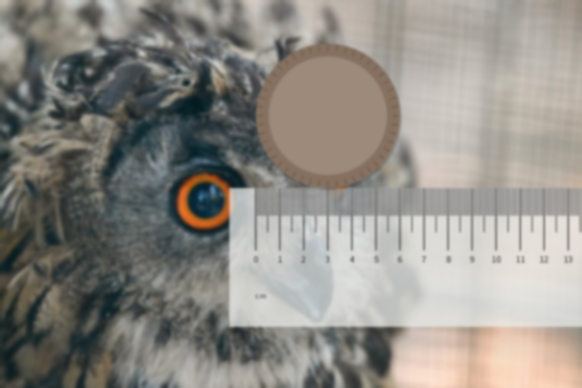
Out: value=6 unit=cm
